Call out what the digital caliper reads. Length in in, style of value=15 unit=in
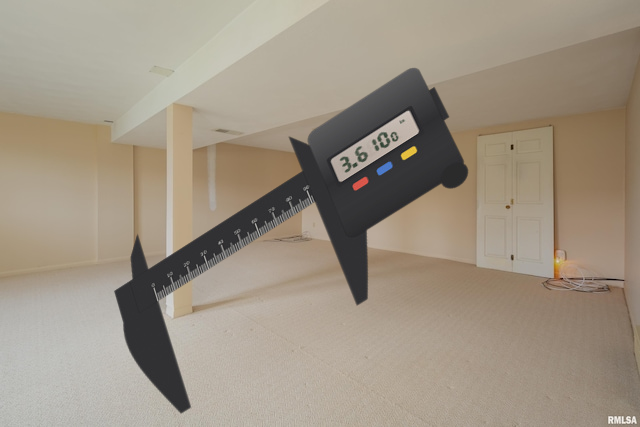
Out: value=3.6100 unit=in
